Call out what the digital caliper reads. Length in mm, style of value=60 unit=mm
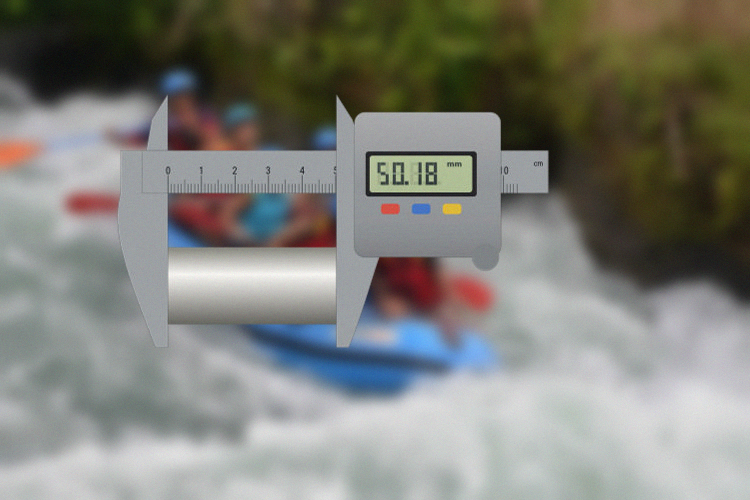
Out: value=50.18 unit=mm
